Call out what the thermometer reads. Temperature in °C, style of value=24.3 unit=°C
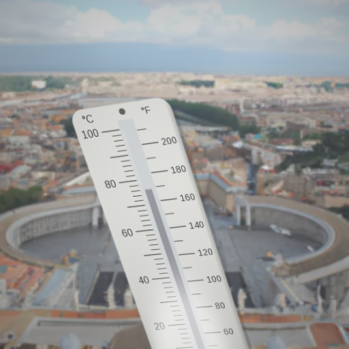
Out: value=76 unit=°C
